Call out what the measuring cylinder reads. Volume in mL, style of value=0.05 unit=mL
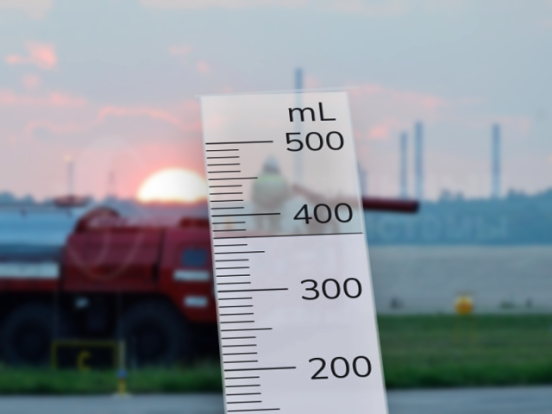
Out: value=370 unit=mL
